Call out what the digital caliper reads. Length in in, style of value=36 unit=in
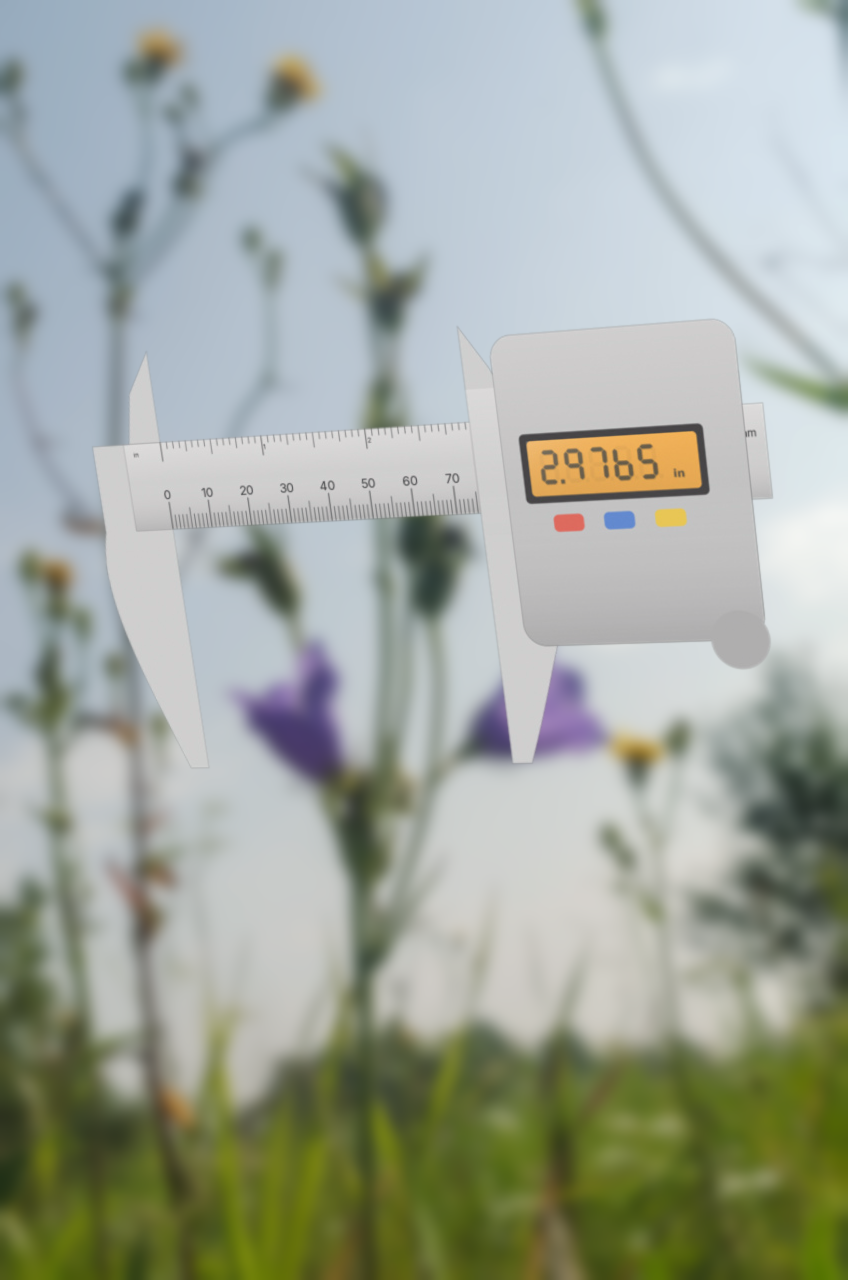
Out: value=2.9765 unit=in
